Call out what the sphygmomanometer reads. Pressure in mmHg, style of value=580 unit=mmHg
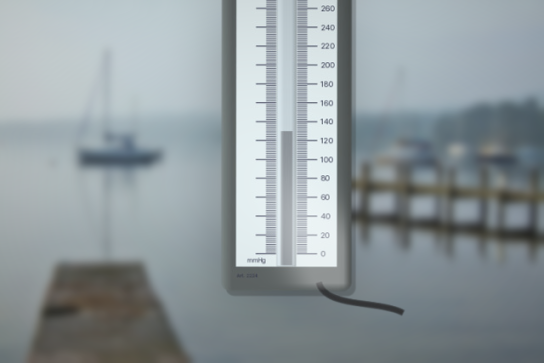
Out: value=130 unit=mmHg
